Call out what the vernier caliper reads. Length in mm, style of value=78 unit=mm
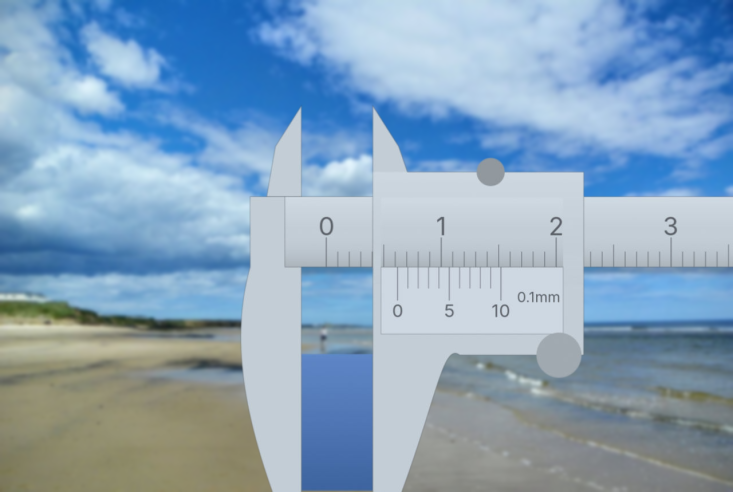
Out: value=6.2 unit=mm
